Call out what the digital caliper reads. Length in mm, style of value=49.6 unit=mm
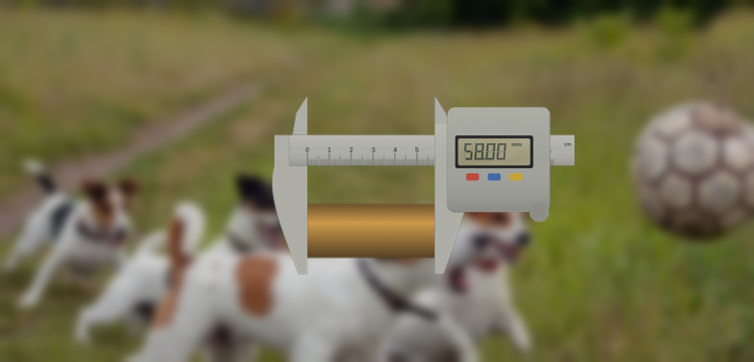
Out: value=58.00 unit=mm
